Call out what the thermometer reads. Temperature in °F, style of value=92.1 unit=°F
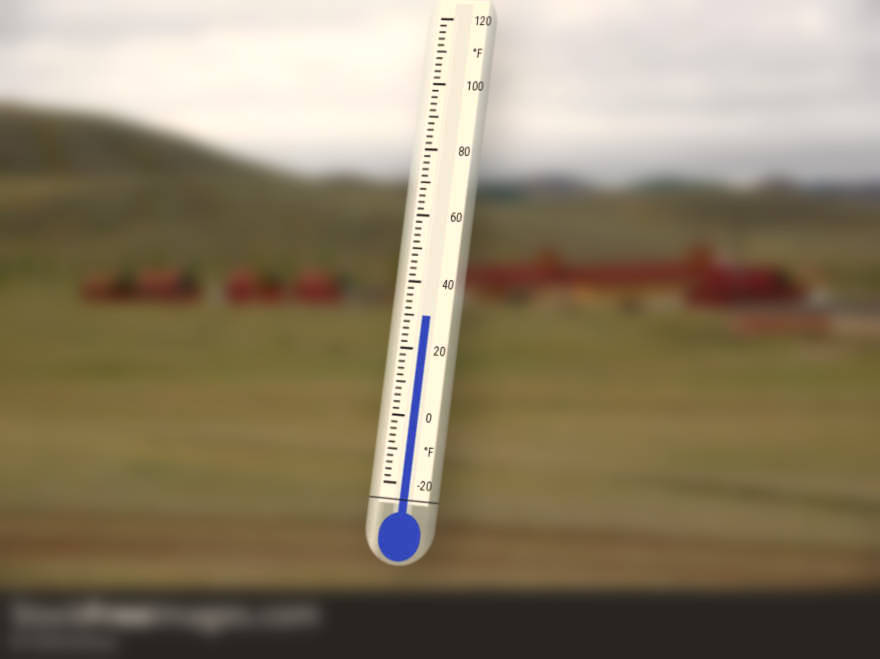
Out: value=30 unit=°F
